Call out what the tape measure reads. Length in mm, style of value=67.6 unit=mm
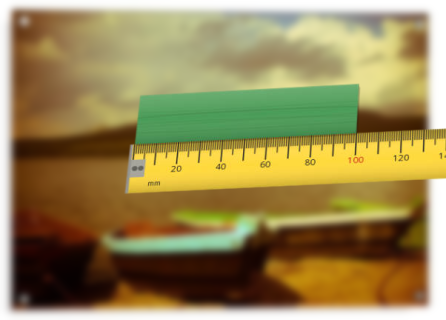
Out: value=100 unit=mm
